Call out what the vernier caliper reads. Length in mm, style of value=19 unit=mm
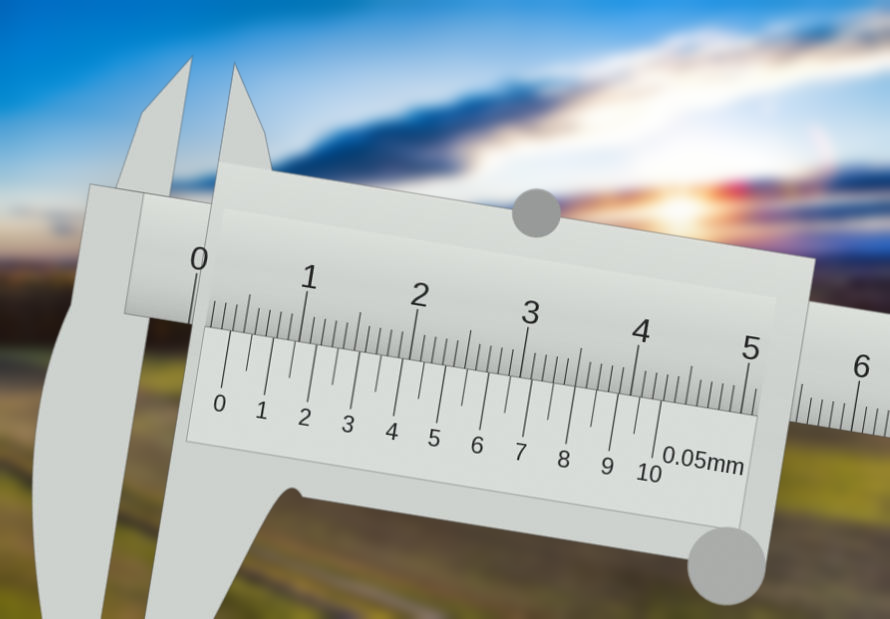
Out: value=3.8 unit=mm
